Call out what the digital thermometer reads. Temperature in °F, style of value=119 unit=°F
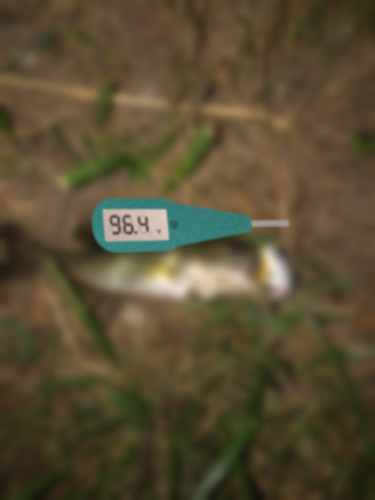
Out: value=96.4 unit=°F
